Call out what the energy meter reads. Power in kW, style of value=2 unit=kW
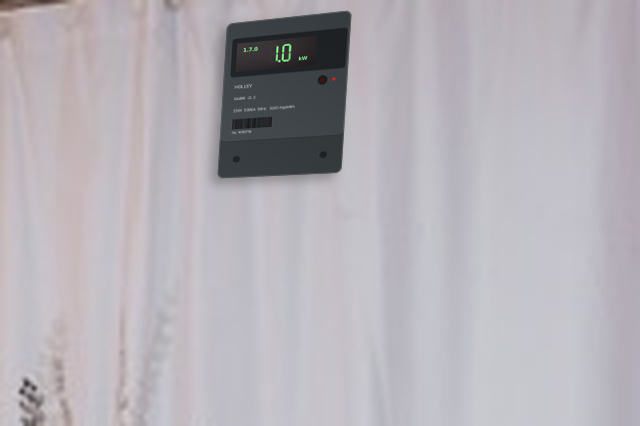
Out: value=1.0 unit=kW
